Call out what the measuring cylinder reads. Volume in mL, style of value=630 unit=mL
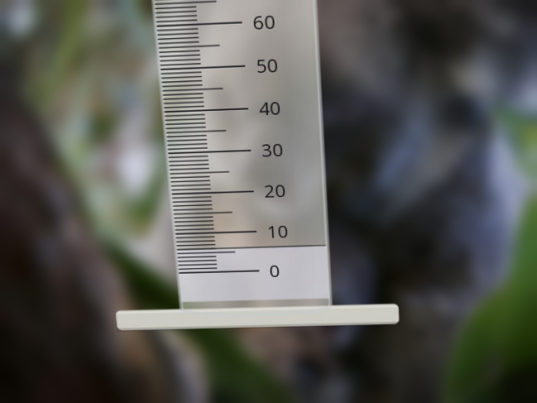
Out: value=6 unit=mL
